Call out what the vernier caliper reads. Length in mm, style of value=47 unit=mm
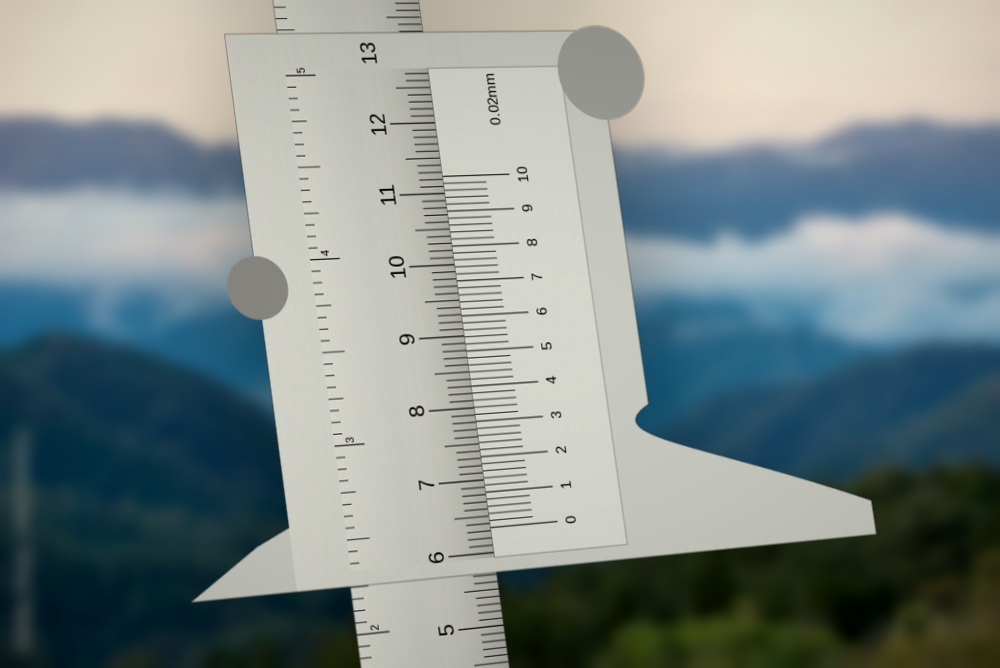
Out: value=63.4 unit=mm
